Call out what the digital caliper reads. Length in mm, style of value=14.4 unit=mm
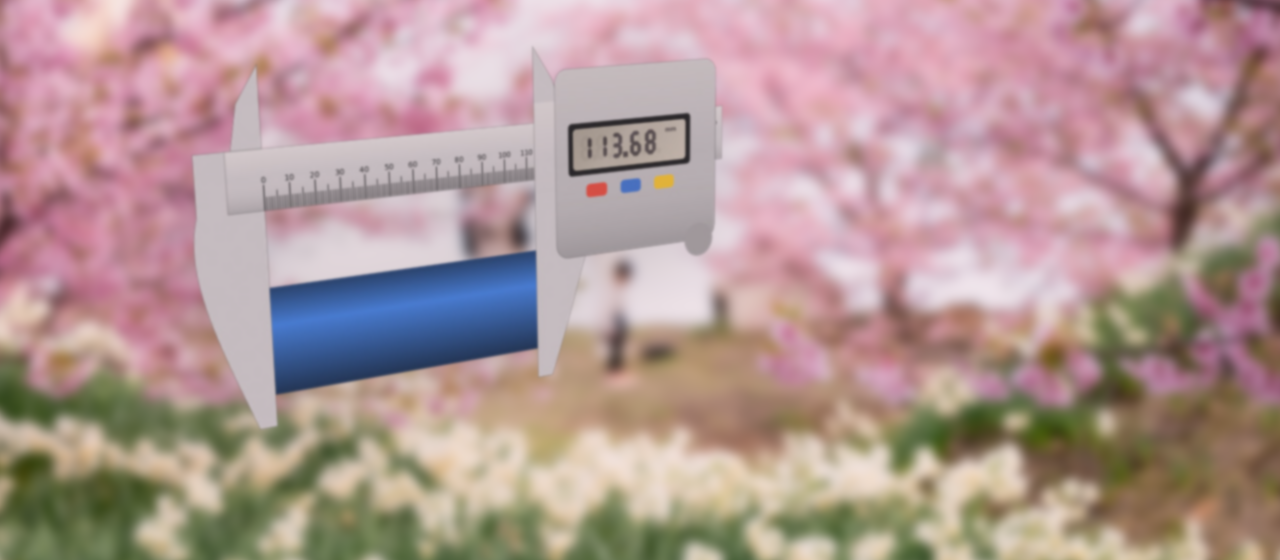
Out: value=113.68 unit=mm
